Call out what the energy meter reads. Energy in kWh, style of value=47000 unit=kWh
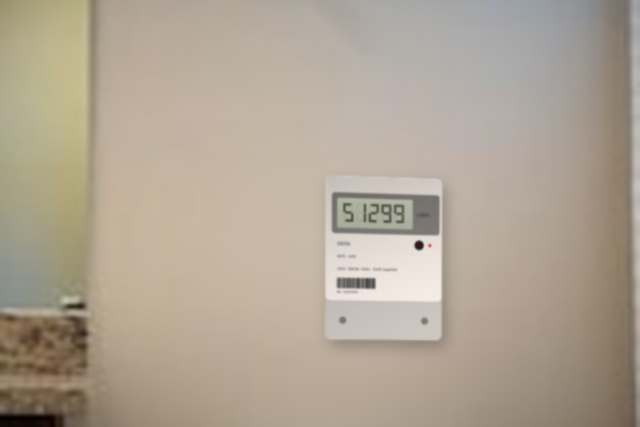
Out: value=51299 unit=kWh
